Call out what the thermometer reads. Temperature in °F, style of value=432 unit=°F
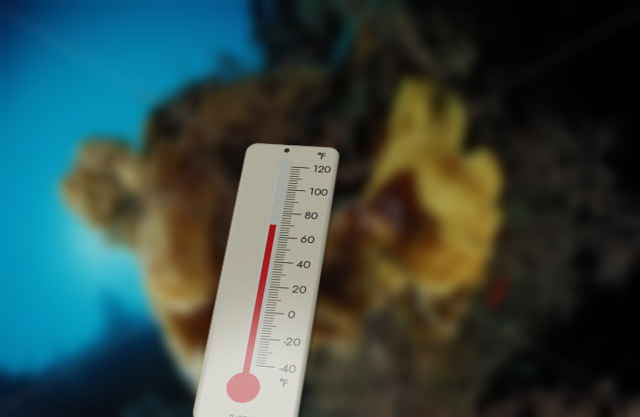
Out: value=70 unit=°F
